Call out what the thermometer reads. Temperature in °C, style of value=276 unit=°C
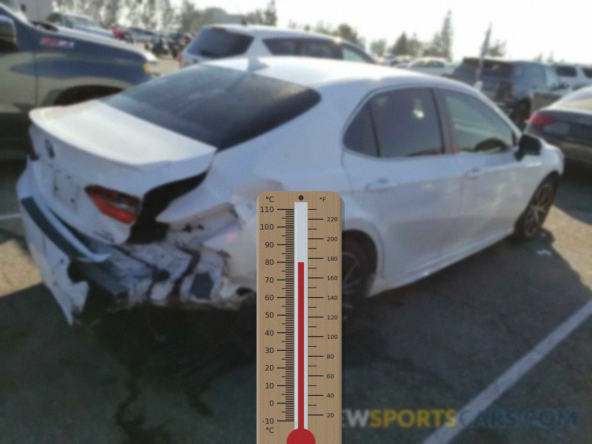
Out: value=80 unit=°C
